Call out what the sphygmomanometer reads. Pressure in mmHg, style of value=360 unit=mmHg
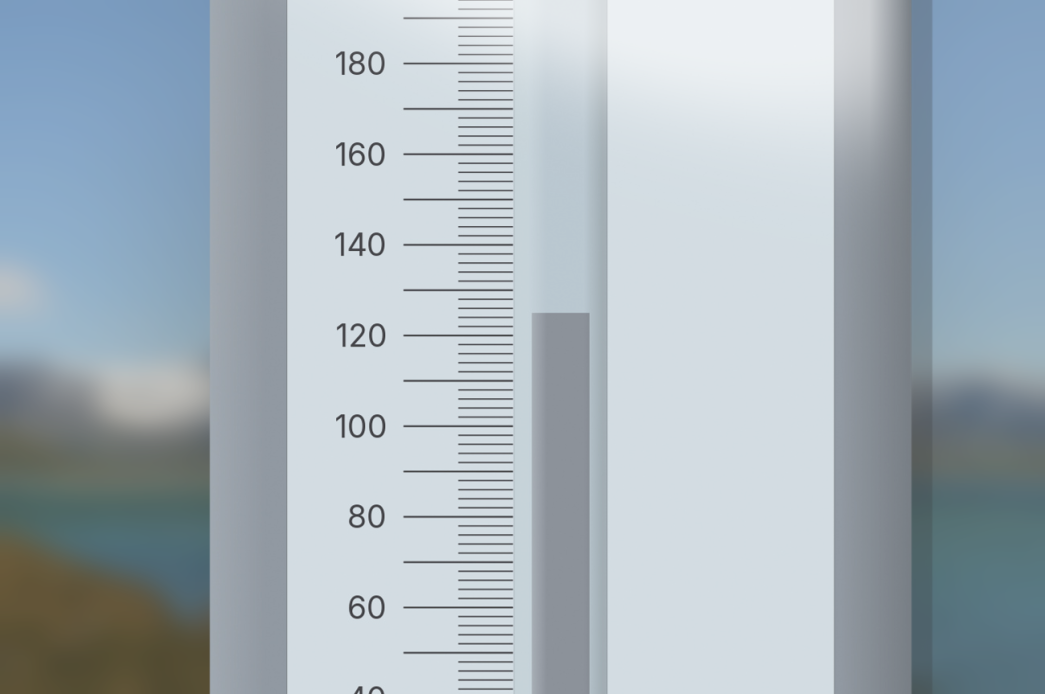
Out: value=125 unit=mmHg
